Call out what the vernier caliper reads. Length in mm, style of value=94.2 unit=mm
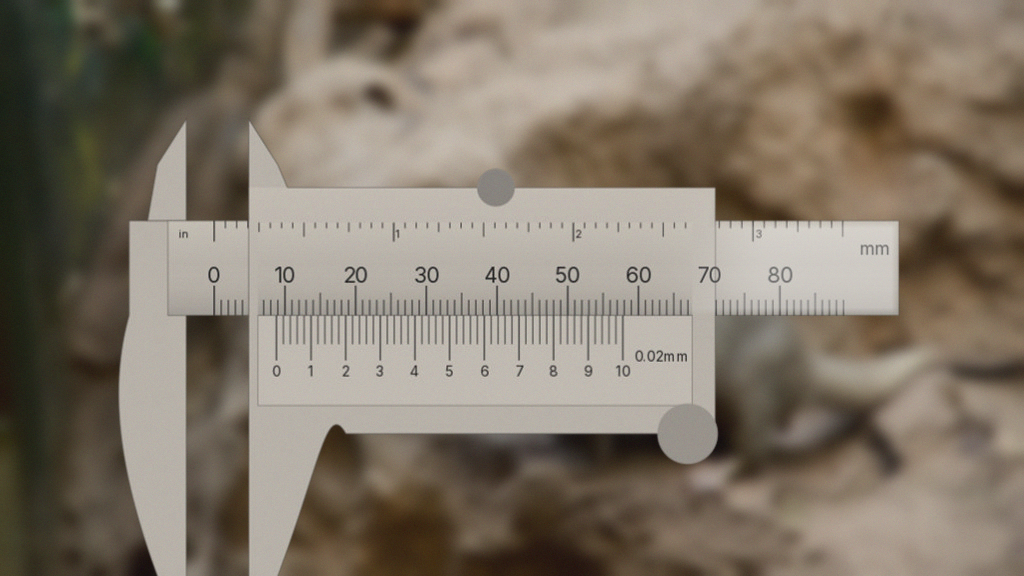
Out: value=8.8 unit=mm
